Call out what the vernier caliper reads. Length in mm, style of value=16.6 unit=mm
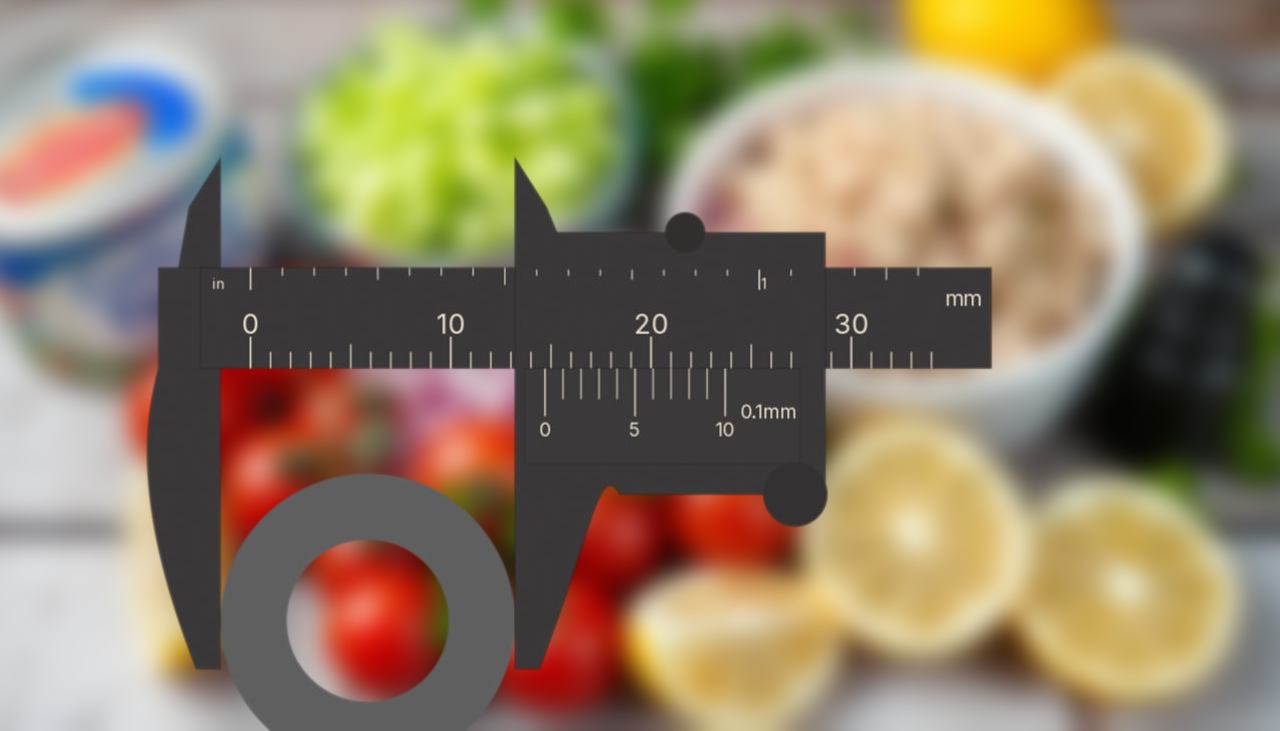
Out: value=14.7 unit=mm
